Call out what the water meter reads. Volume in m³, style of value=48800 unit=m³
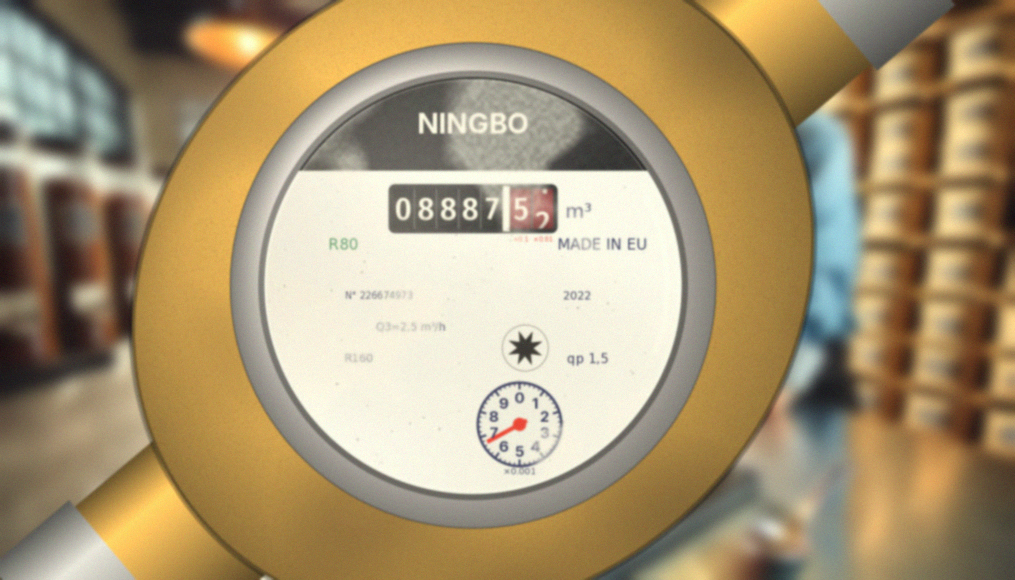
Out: value=8887.516 unit=m³
